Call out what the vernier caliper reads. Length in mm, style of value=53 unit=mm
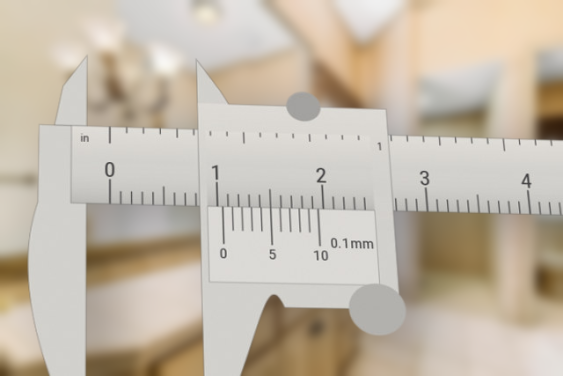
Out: value=10.5 unit=mm
